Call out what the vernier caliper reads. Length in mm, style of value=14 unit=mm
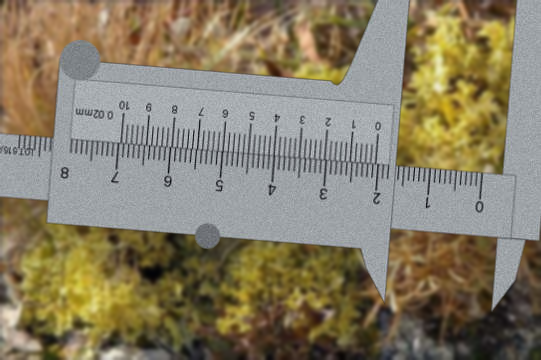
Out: value=20.5 unit=mm
